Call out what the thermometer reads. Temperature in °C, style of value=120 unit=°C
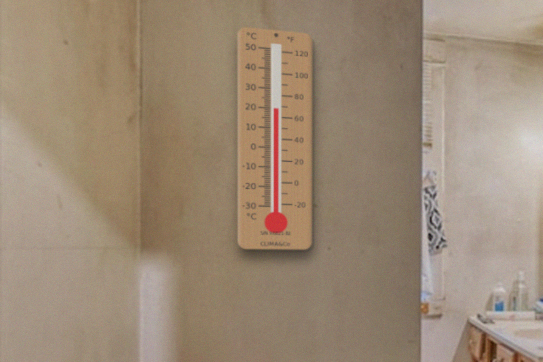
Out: value=20 unit=°C
